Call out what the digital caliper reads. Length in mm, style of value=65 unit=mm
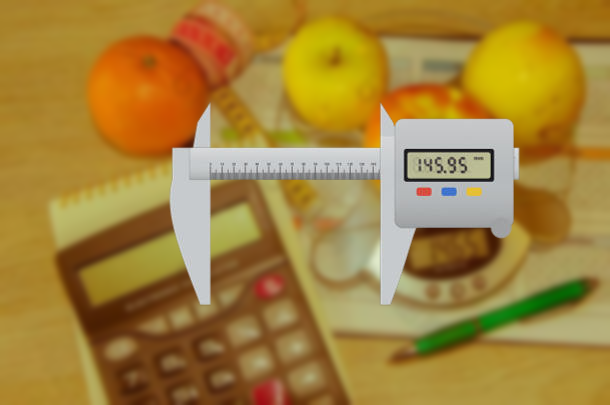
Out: value=145.95 unit=mm
